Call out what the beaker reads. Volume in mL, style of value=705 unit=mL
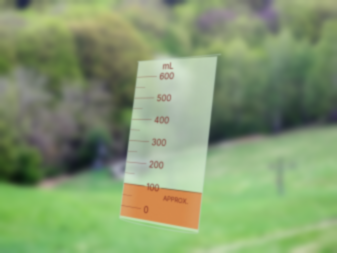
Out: value=100 unit=mL
